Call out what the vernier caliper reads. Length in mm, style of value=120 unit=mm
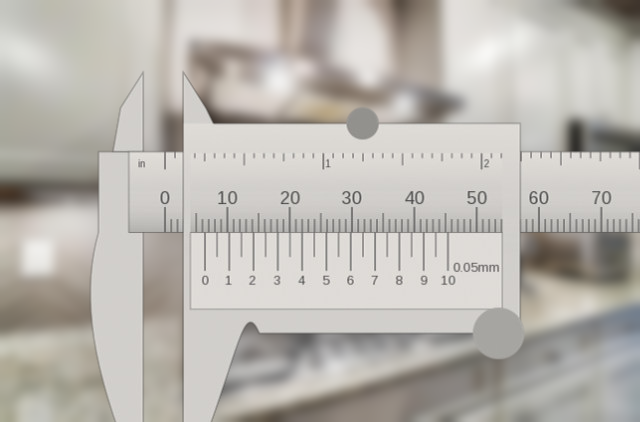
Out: value=6.4 unit=mm
